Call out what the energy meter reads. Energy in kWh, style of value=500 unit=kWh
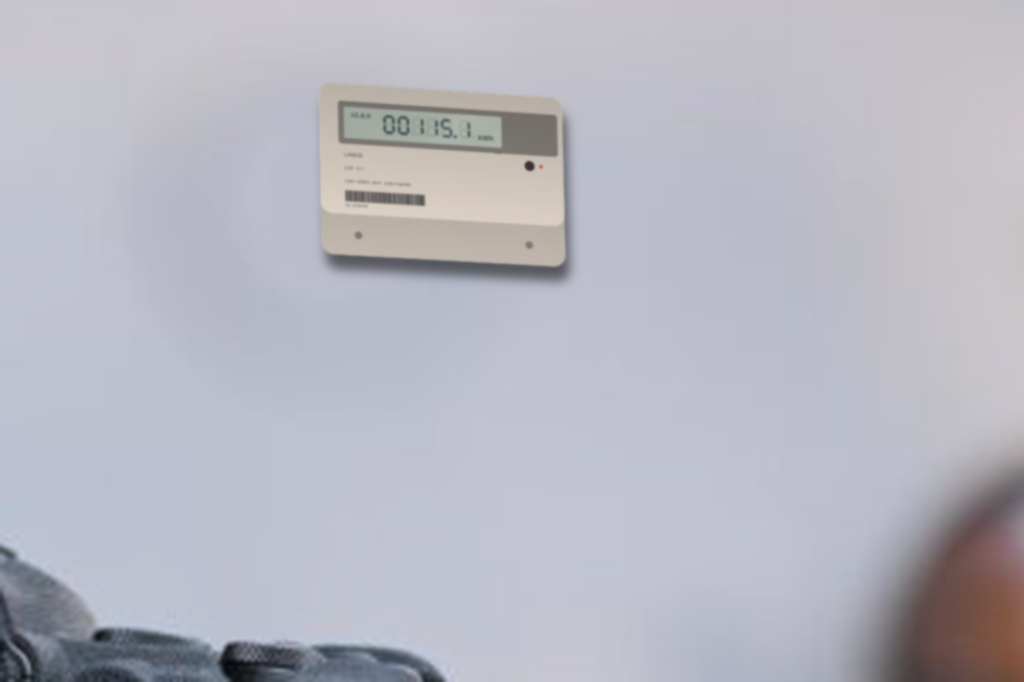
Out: value=115.1 unit=kWh
